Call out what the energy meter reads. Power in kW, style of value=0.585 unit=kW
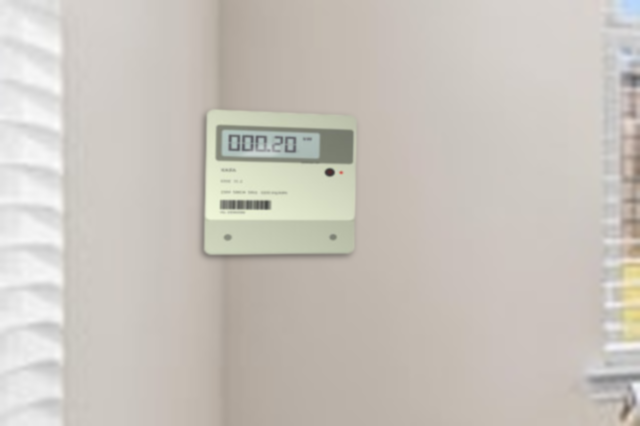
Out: value=0.20 unit=kW
